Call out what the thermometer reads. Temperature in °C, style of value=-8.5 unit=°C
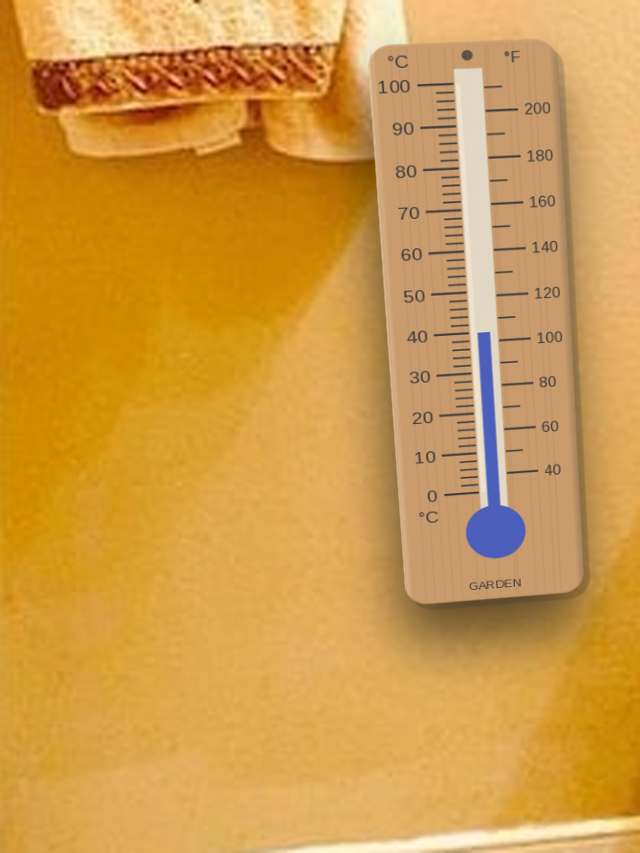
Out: value=40 unit=°C
